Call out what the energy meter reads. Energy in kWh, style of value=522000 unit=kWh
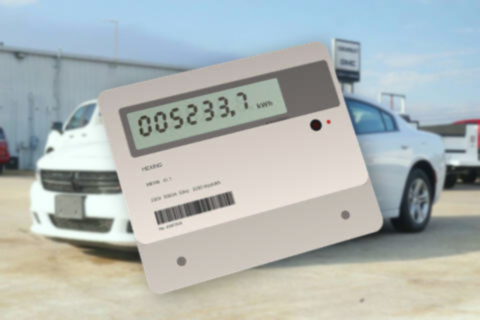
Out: value=5233.7 unit=kWh
